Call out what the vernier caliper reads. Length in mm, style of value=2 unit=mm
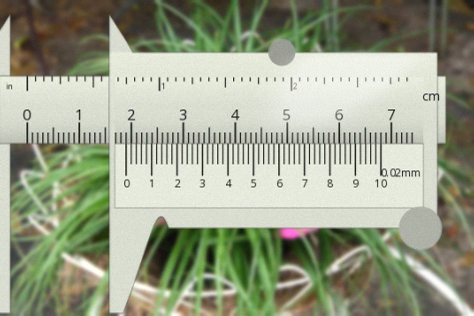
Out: value=19.0 unit=mm
